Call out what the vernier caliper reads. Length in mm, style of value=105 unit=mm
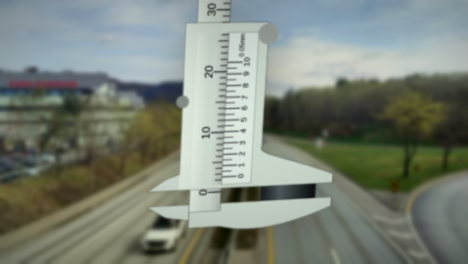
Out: value=2.5 unit=mm
